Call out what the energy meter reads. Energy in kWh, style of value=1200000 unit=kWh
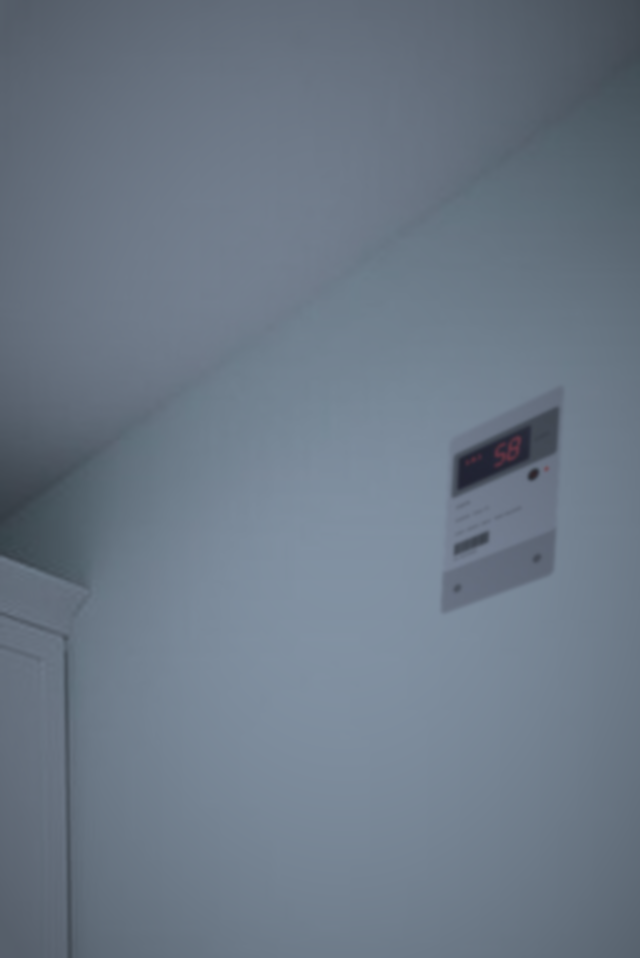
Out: value=58 unit=kWh
